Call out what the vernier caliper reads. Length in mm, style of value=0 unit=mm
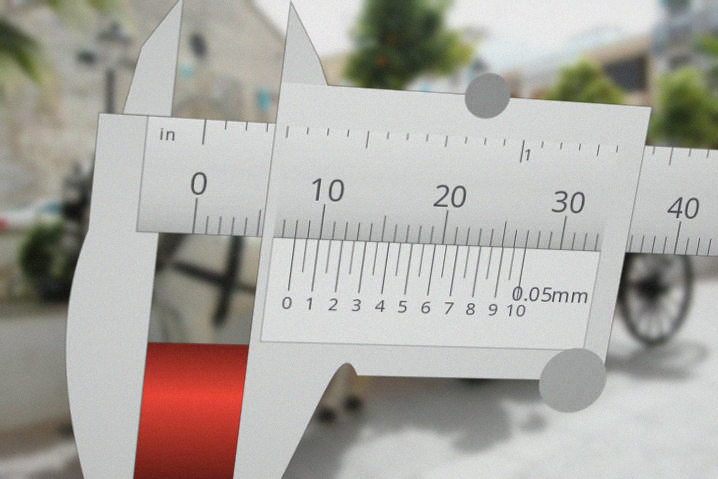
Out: value=8.0 unit=mm
